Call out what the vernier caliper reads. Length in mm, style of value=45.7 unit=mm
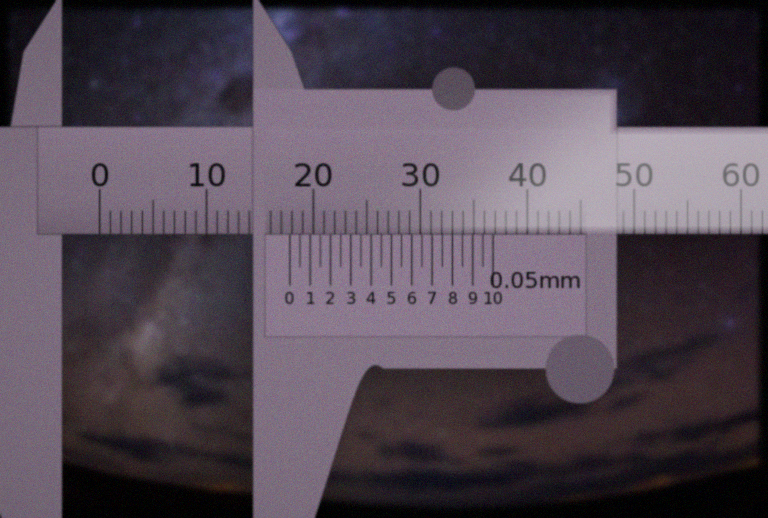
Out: value=17.8 unit=mm
